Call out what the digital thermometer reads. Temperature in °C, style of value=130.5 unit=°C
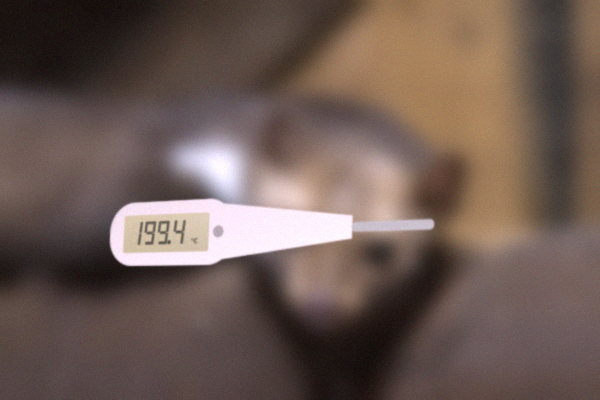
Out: value=199.4 unit=°C
